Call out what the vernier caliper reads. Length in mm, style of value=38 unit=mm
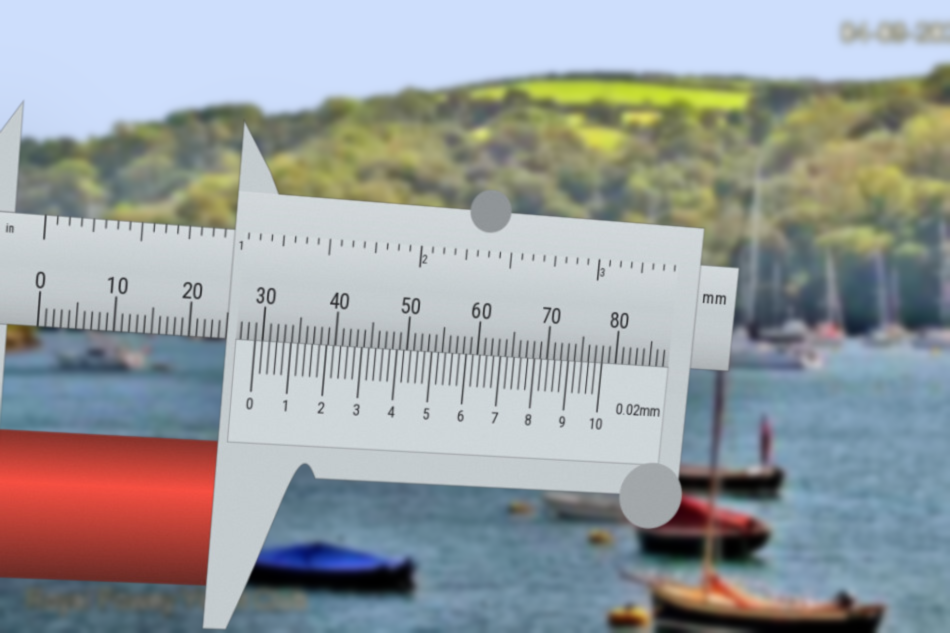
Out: value=29.0 unit=mm
